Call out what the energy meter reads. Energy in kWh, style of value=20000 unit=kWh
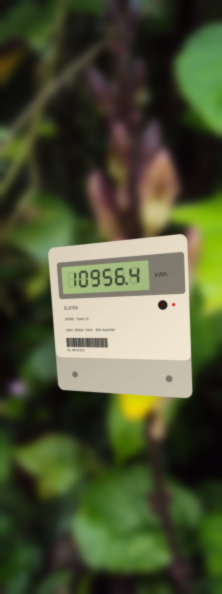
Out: value=10956.4 unit=kWh
